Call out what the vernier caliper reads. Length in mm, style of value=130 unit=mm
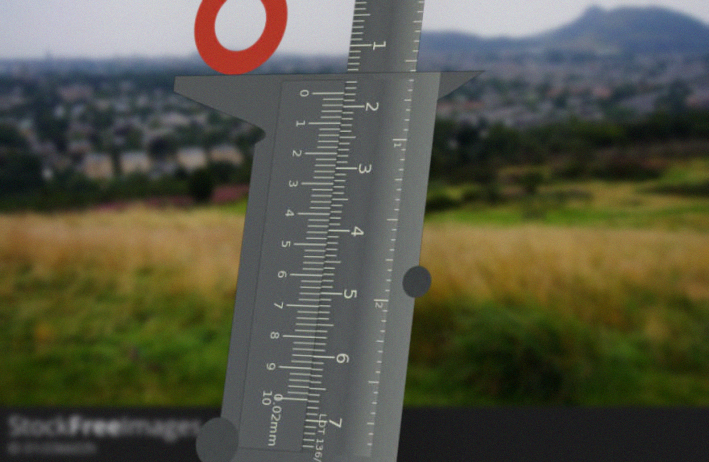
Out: value=17.8 unit=mm
